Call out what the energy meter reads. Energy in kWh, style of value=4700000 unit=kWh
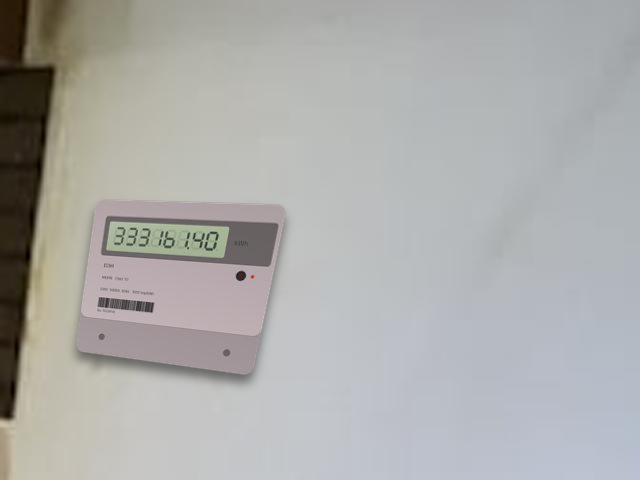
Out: value=333161.40 unit=kWh
